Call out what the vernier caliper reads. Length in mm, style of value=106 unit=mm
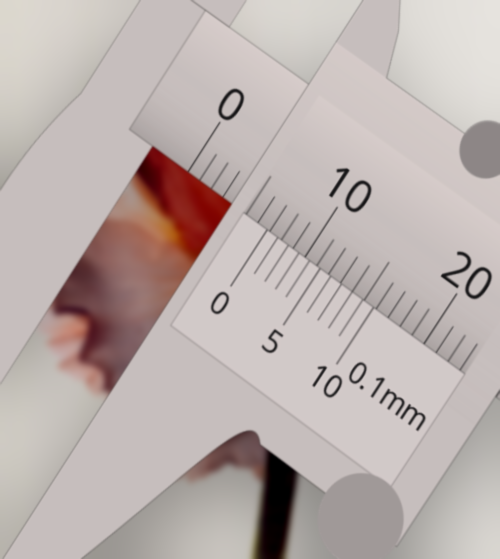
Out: value=6.8 unit=mm
